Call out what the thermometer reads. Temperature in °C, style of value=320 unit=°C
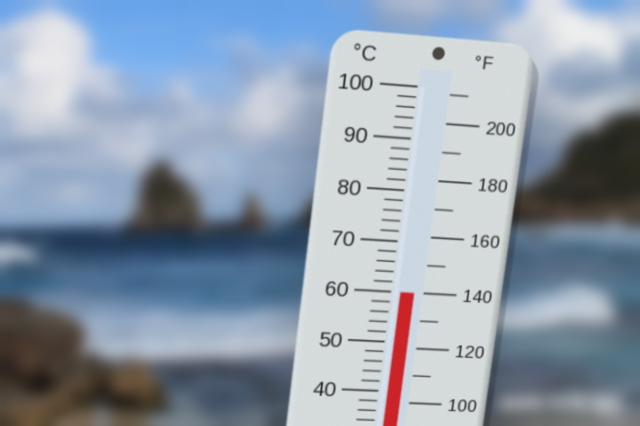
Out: value=60 unit=°C
